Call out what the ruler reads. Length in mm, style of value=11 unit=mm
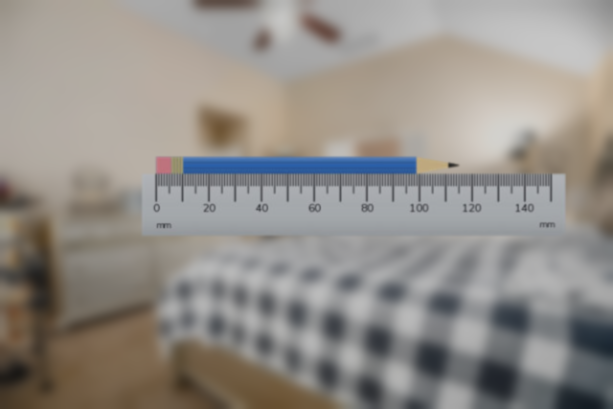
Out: value=115 unit=mm
